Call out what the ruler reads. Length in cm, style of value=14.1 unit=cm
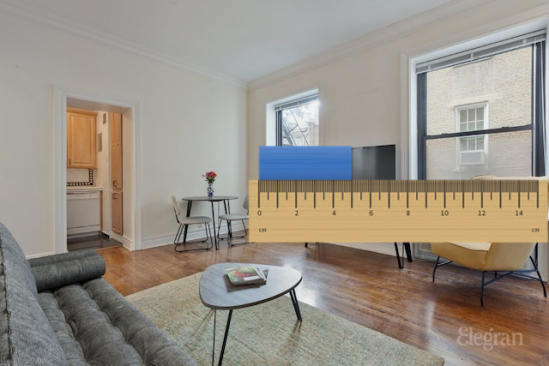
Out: value=5 unit=cm
